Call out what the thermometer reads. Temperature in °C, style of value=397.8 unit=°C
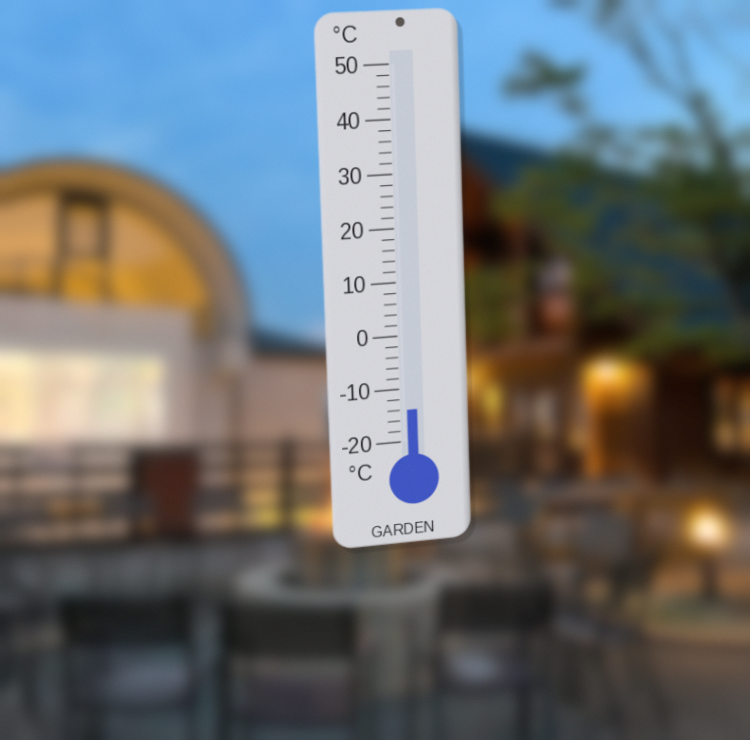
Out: value=-14 unit=°C
